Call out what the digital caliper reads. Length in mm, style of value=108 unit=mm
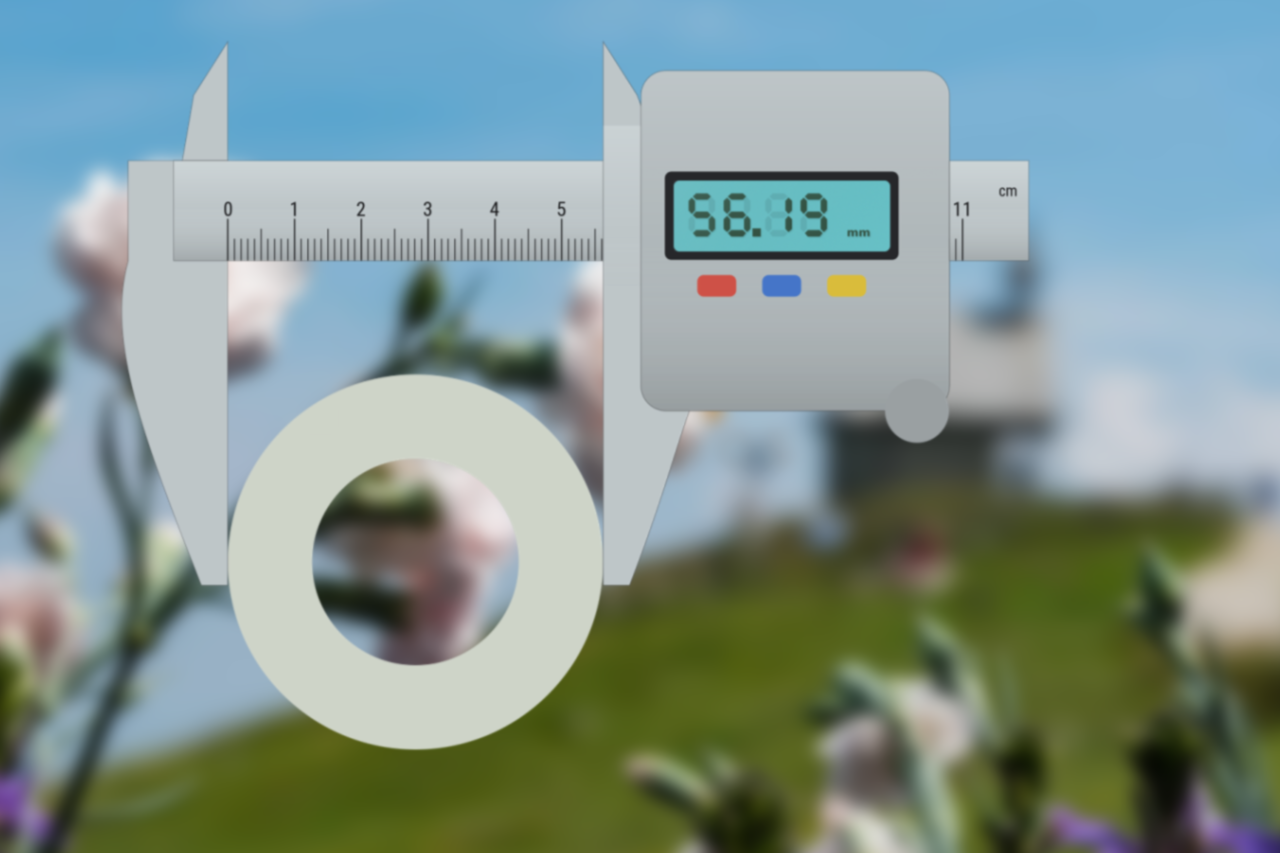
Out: value=56.19 unit=mm
